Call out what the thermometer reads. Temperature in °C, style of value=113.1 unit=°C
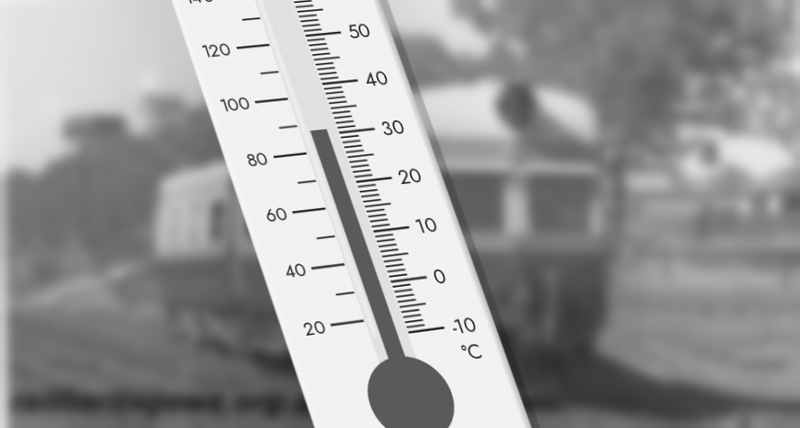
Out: value=31 unit=°C
